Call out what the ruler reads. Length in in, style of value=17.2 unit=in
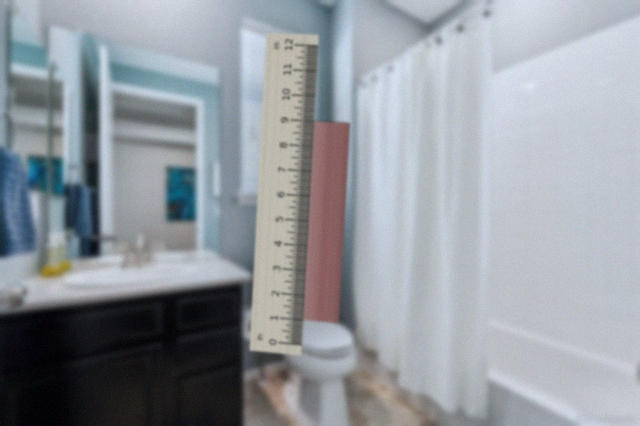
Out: value=8 unit=in
